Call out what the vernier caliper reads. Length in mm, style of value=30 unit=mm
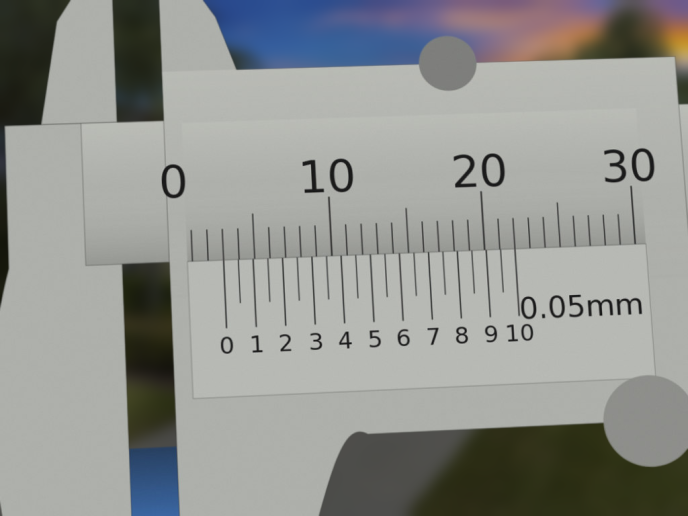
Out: value=3.0 unit=mm
